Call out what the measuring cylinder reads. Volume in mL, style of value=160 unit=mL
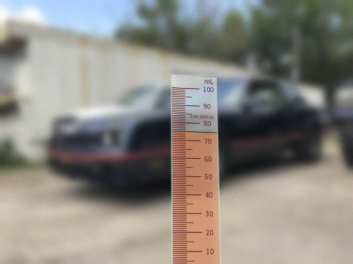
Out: value=75 unit=mL
